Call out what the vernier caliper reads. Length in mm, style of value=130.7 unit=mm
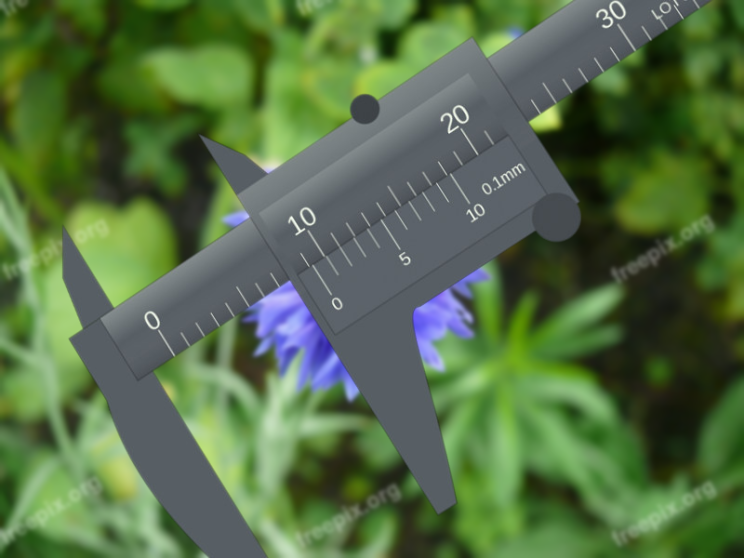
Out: value=9.2 unit=mm
